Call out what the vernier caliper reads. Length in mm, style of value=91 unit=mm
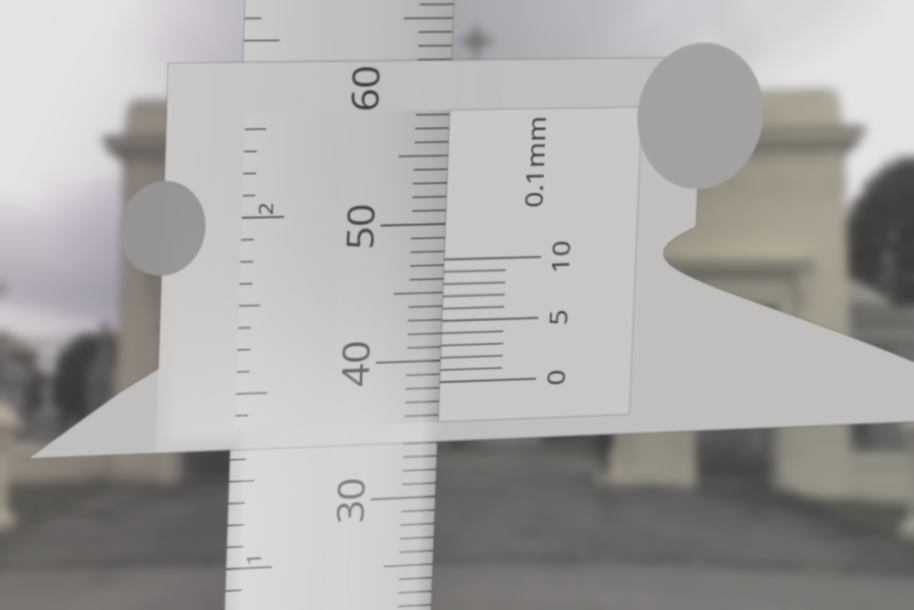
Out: value=38.4 unit=mm
